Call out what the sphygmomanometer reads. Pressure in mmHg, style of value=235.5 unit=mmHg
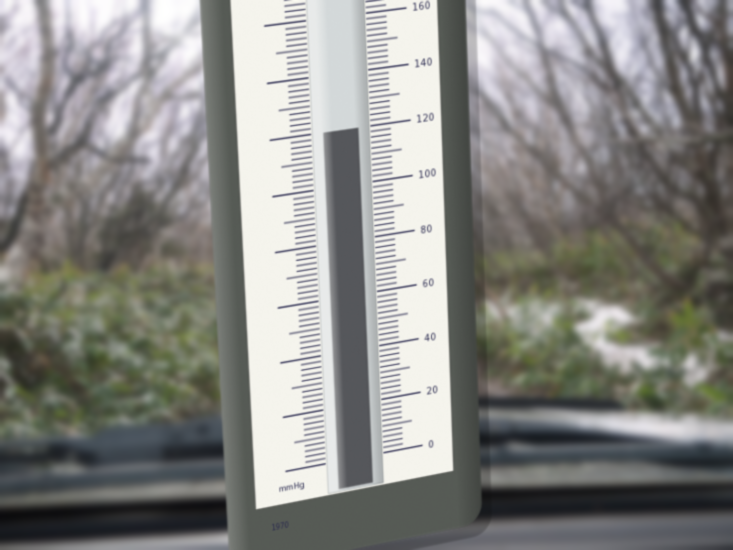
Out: value=120 unit=mmHg
